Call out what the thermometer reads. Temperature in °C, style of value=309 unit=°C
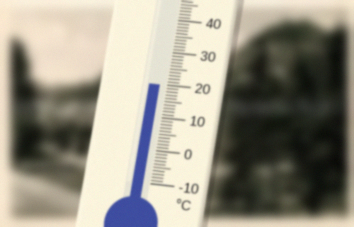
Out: value=20 unit=°C
